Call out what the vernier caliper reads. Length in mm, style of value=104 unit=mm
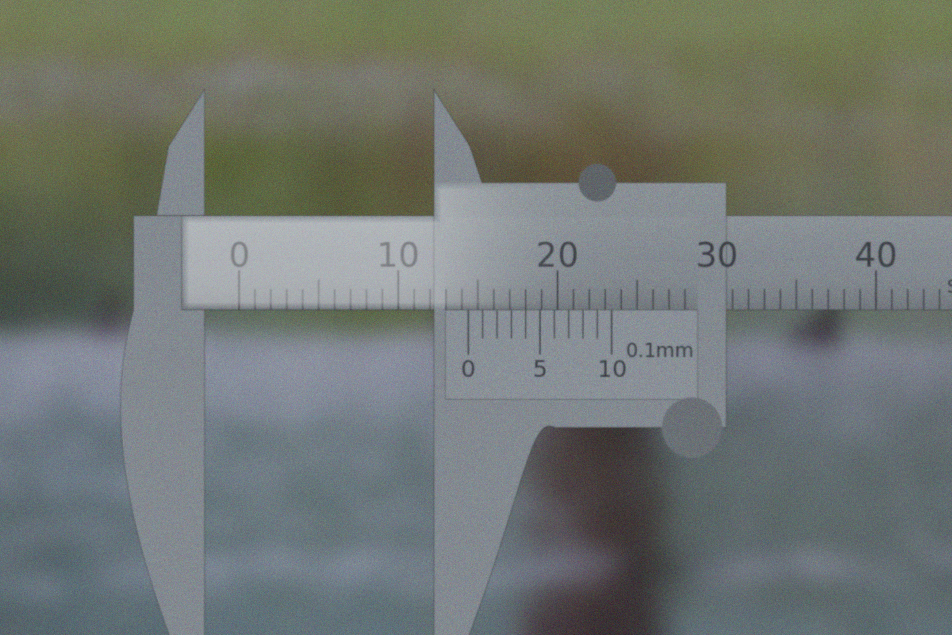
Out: value=14.4 unit=mm
